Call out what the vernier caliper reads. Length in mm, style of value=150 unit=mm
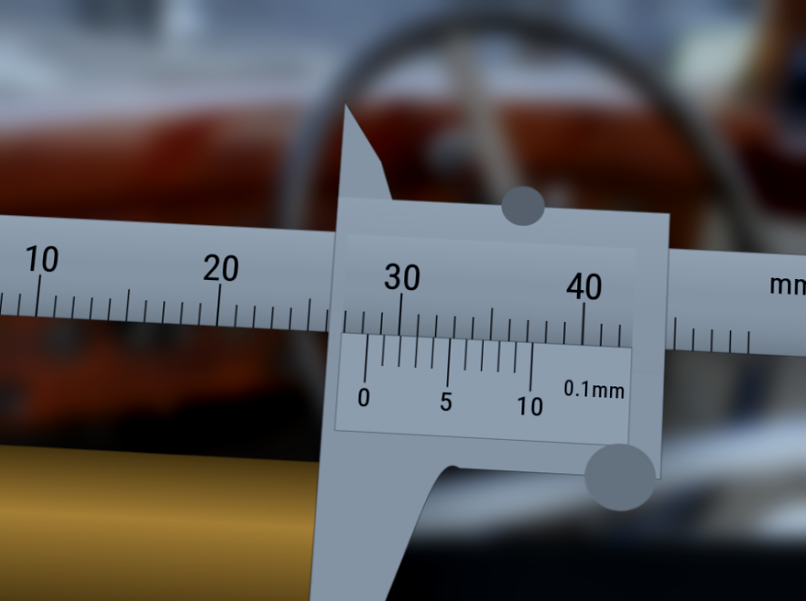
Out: value=28.3 unit=mm
